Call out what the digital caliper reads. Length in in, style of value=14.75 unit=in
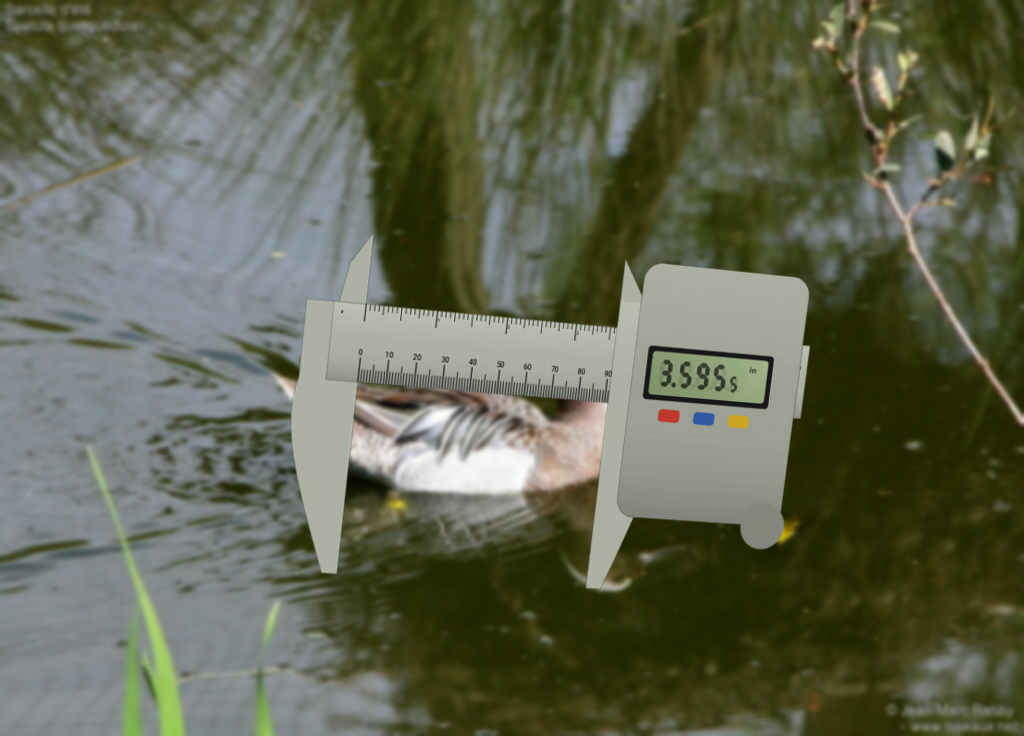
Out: value=3.5955 unit=in
